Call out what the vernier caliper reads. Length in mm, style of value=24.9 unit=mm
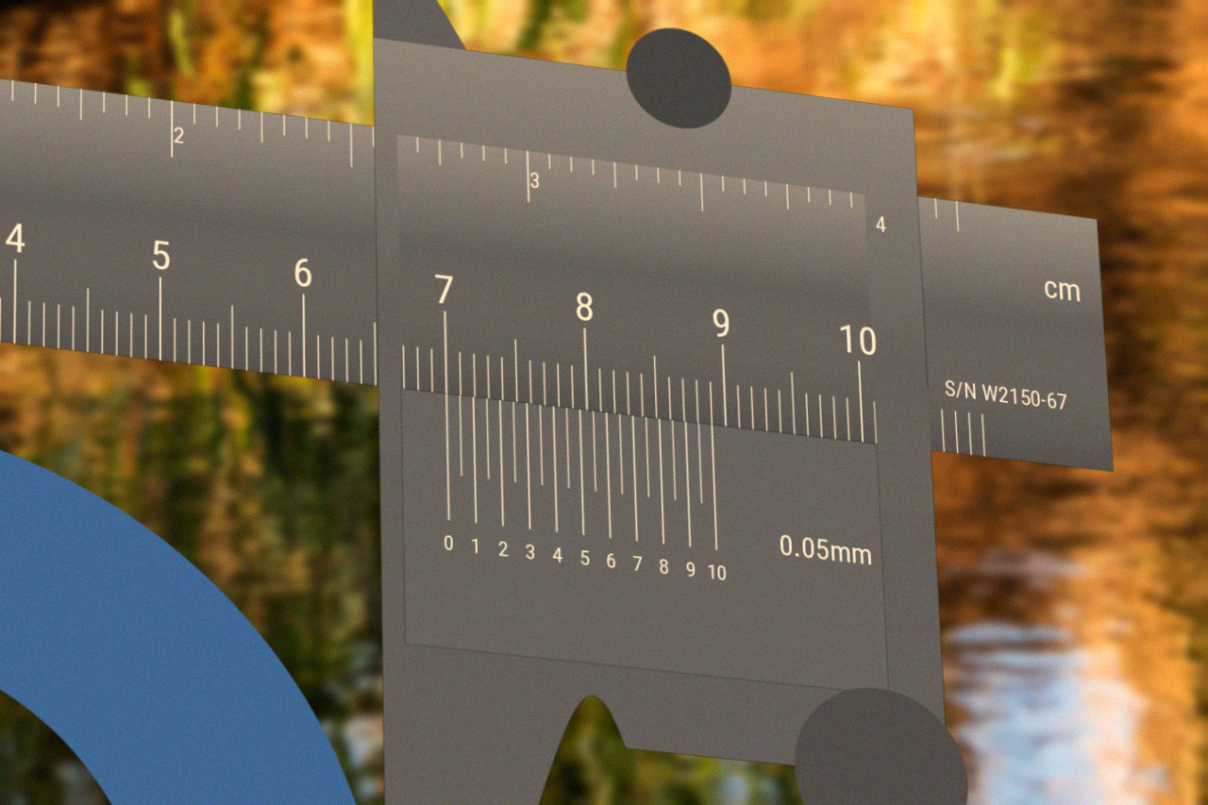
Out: value=70.0 unit=mm
